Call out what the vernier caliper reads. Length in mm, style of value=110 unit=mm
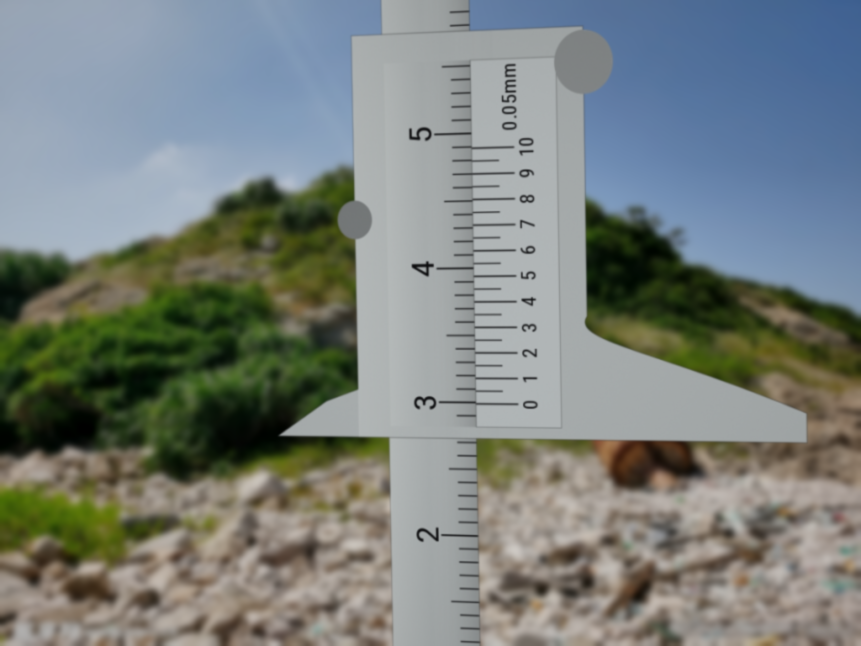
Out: value=29.9 unit=mm
